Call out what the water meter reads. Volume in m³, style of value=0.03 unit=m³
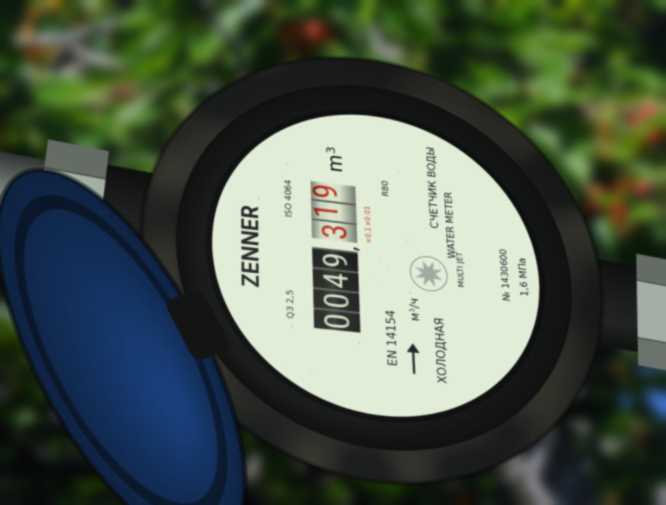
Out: value=49.319 unit=m³
